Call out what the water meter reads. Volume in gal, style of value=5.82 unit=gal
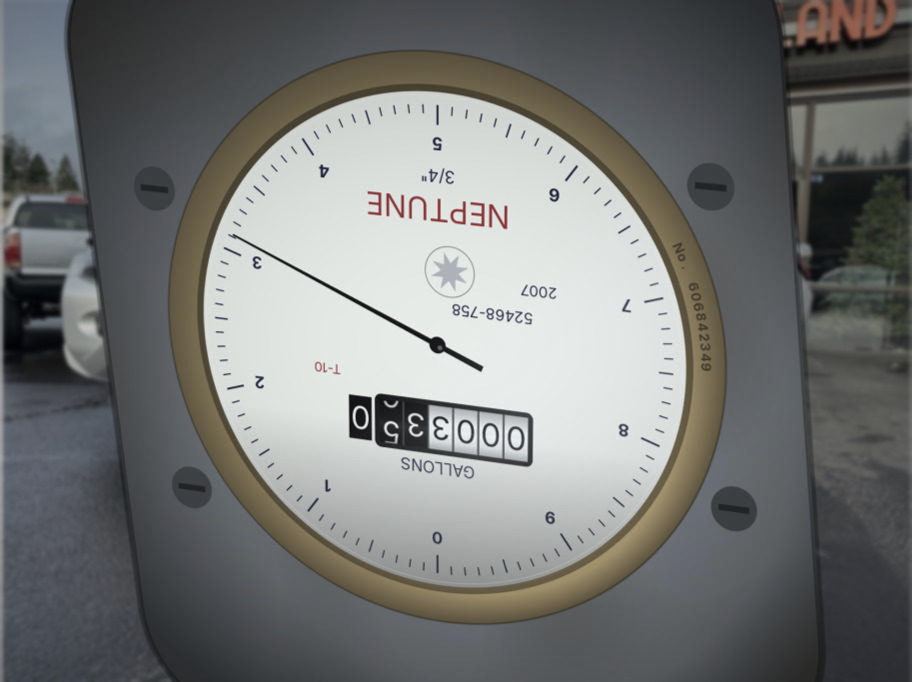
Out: value=3353.1 unit=gal
